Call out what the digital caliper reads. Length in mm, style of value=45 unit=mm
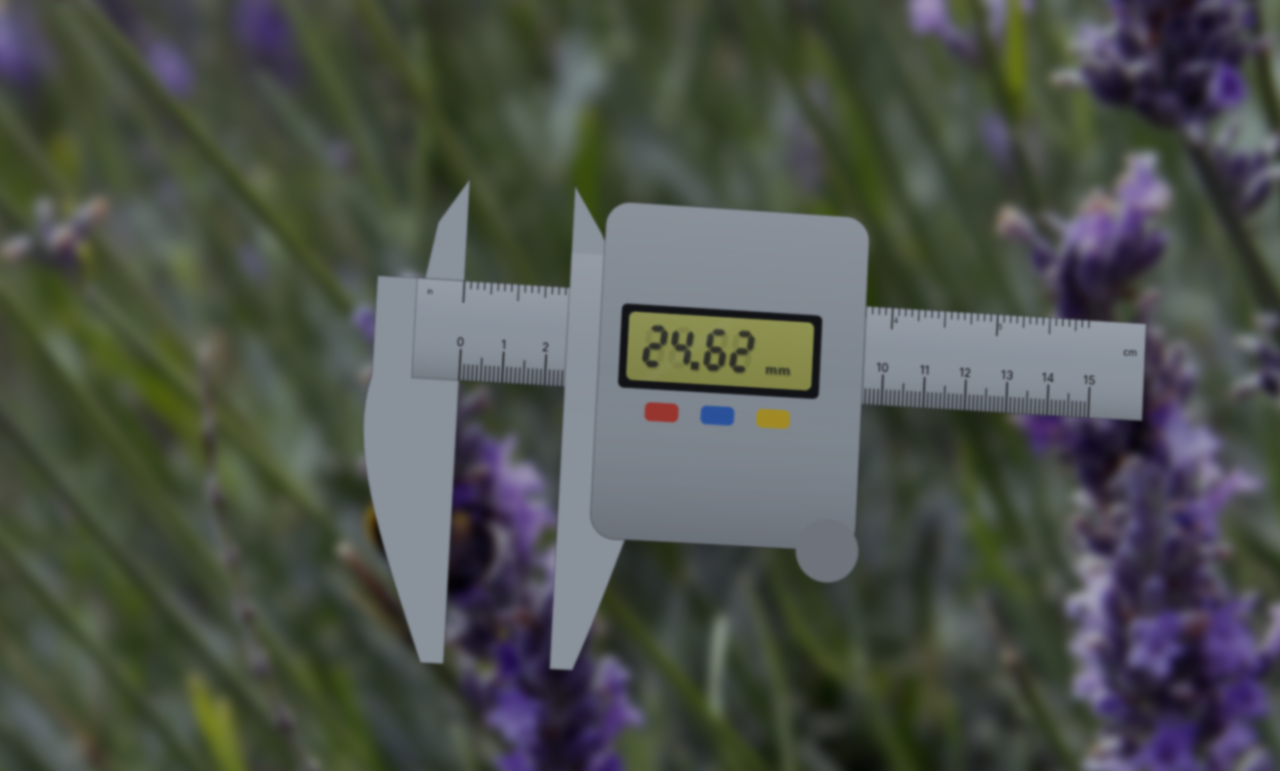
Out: value=24.62 unit=mm
